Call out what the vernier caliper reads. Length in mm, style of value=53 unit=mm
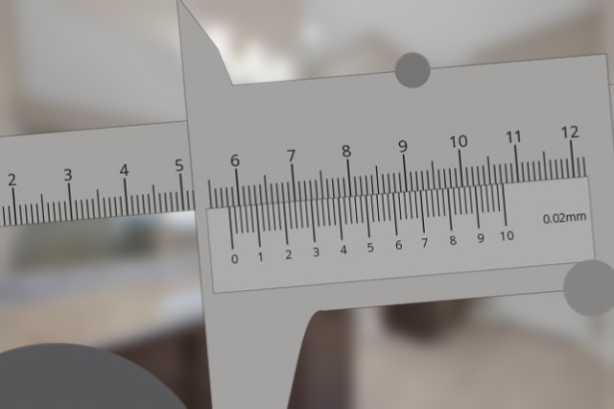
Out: value=58.2 unit=mm
